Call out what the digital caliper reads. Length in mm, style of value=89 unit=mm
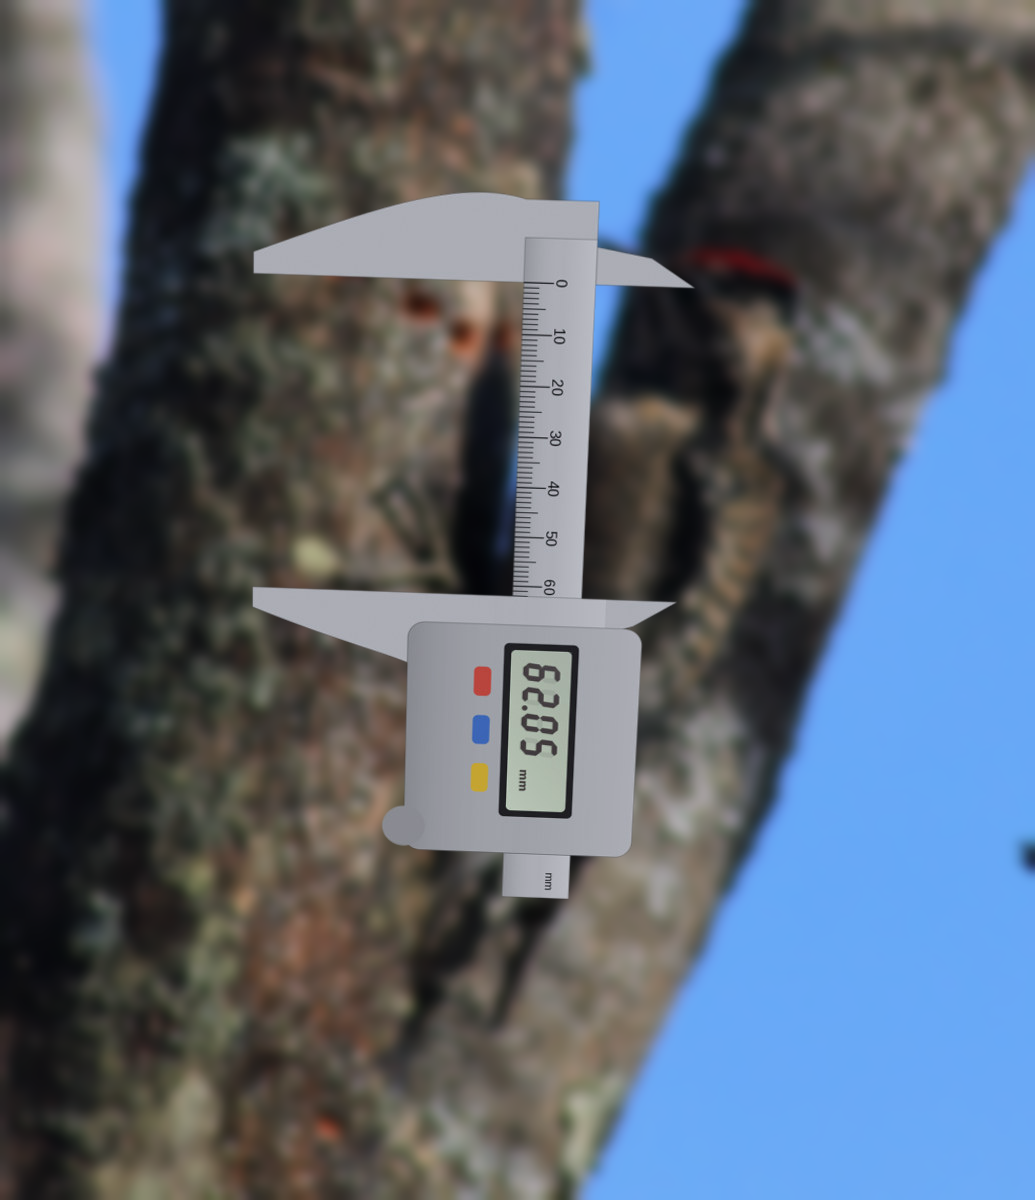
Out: value=62.05 unit=mm
